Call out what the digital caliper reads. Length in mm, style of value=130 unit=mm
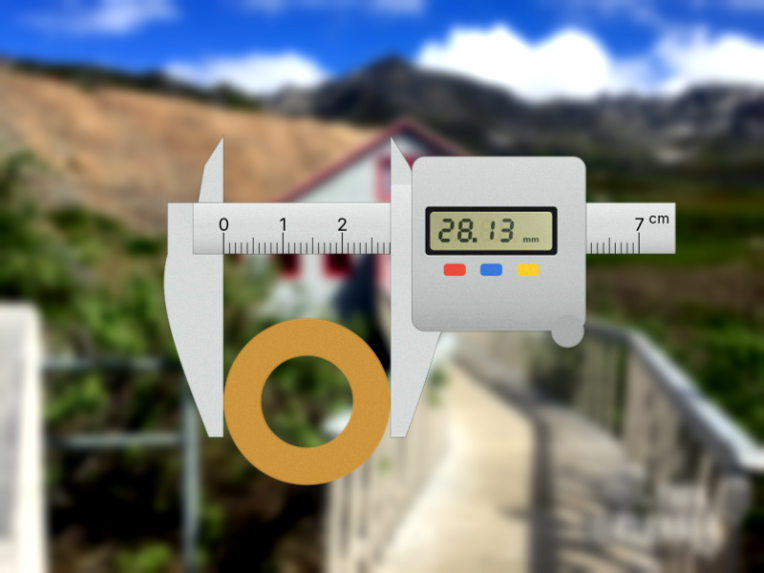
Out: value=28.13 unit=mm
